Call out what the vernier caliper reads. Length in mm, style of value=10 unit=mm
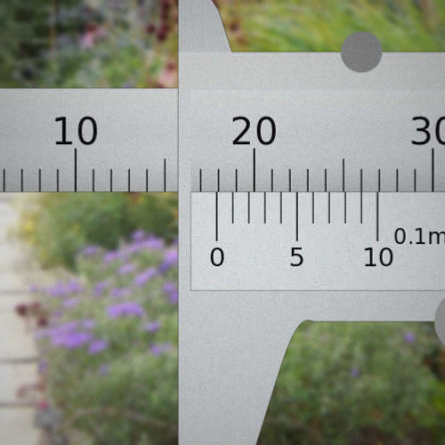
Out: value=17.9 unit=mm
